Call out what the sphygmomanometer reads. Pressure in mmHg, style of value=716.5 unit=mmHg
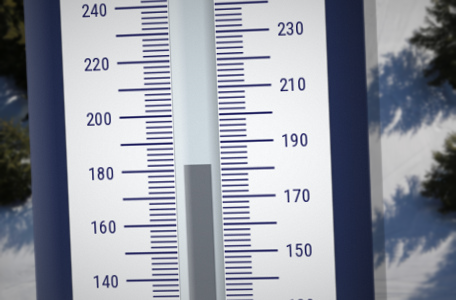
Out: value=182 unit=mmHg
